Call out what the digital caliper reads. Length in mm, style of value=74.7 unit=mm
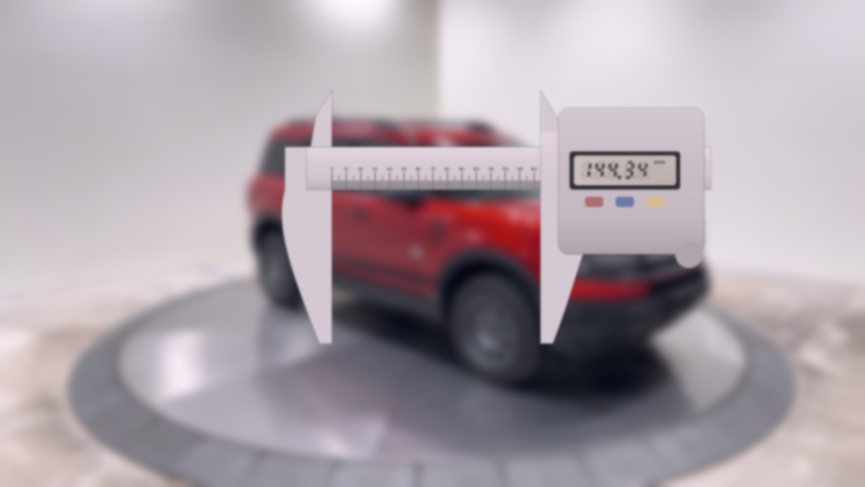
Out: value=144.34 unit=mm
